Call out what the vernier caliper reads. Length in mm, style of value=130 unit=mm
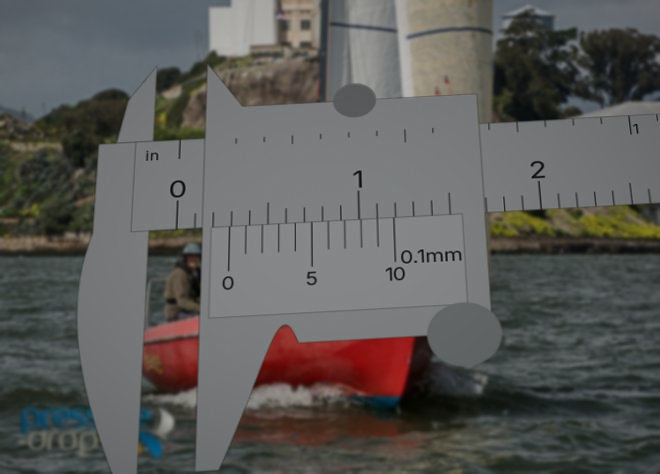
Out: value=2.9 unit=mm
